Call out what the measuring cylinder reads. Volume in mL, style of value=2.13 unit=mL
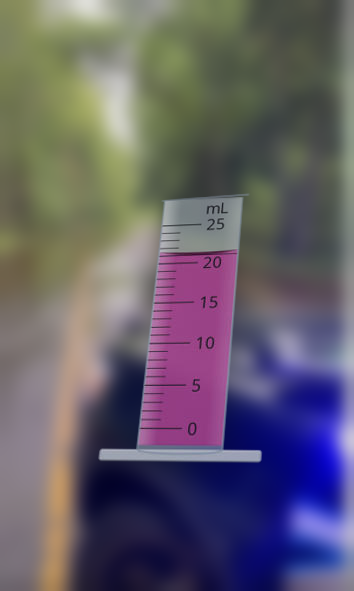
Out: value=21 unit=mL
